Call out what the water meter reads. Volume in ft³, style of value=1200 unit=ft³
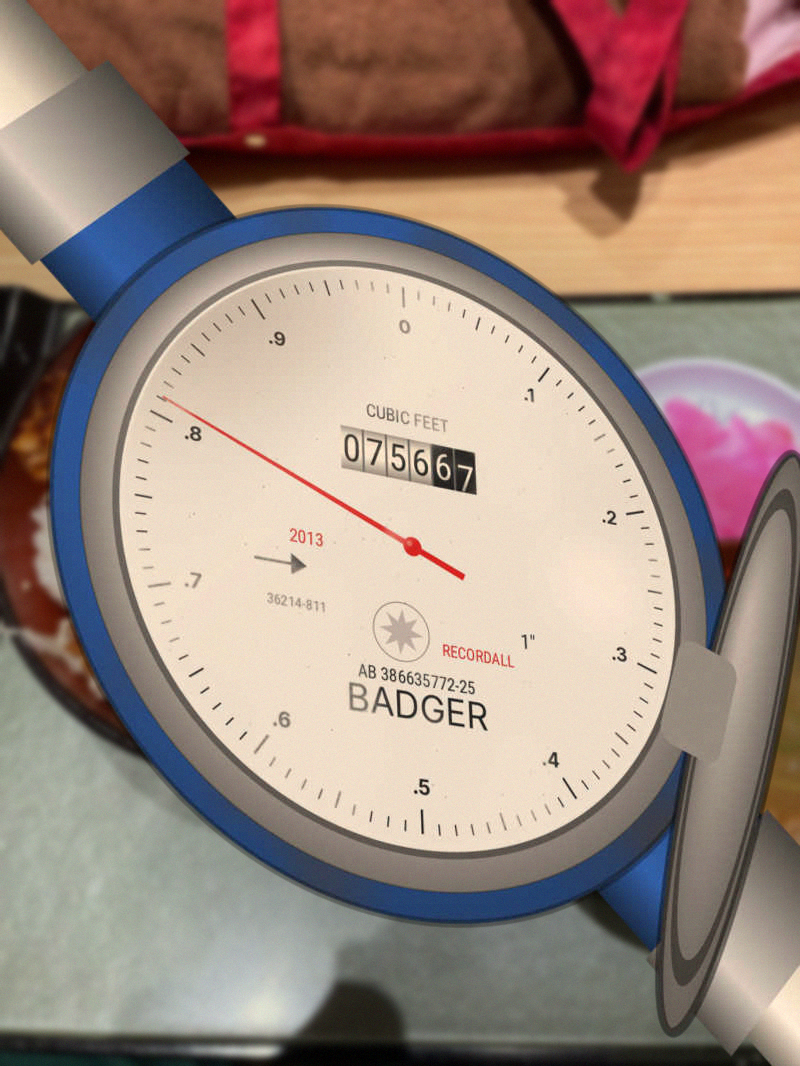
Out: value=75666.81 unit=ft³
